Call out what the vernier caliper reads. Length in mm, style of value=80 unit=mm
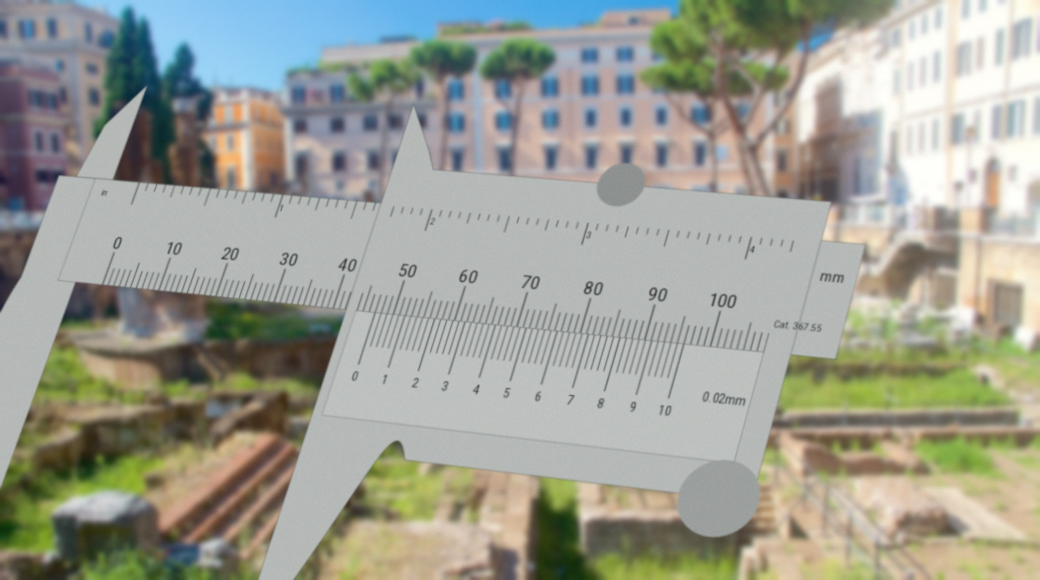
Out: value=47.0 unit=mm
